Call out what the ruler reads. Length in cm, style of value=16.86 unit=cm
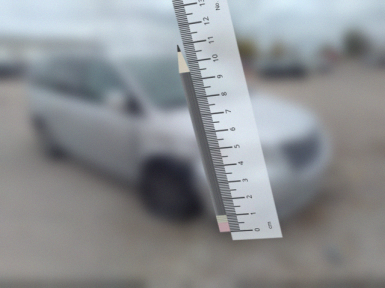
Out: value=11 unit=cm
